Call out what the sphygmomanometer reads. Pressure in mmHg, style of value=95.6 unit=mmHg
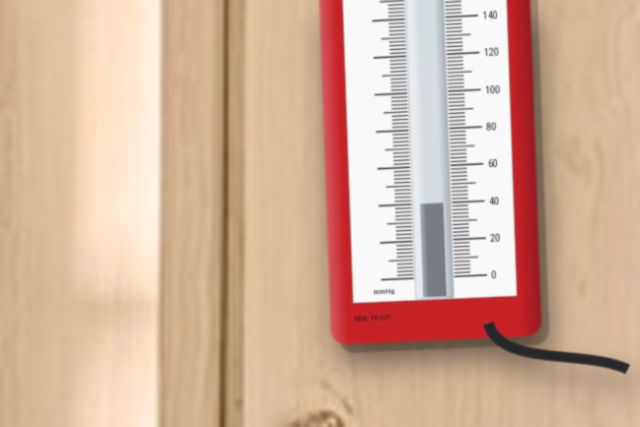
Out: value=40 unit=mmHg
